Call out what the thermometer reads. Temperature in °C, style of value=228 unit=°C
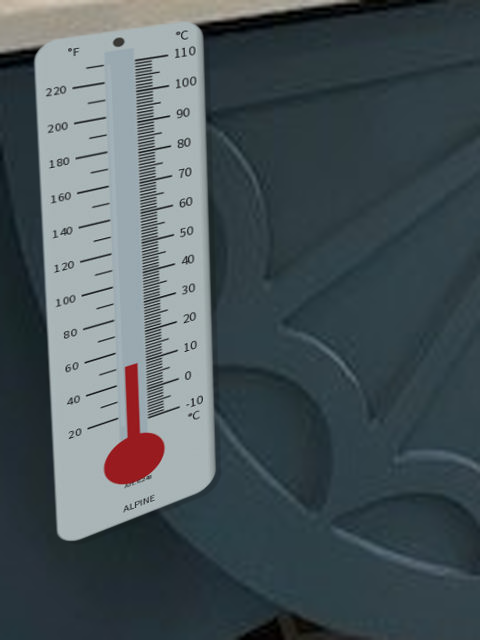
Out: value=10 unit=°C
